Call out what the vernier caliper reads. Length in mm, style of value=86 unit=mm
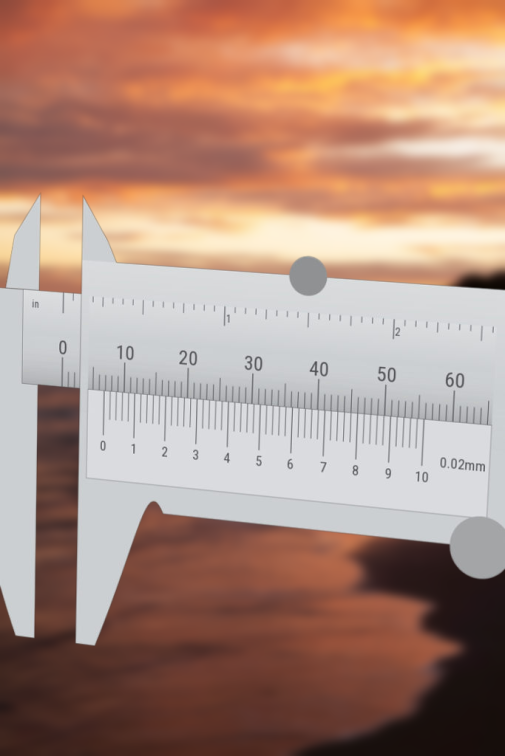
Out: value=6.8 unit=mm
